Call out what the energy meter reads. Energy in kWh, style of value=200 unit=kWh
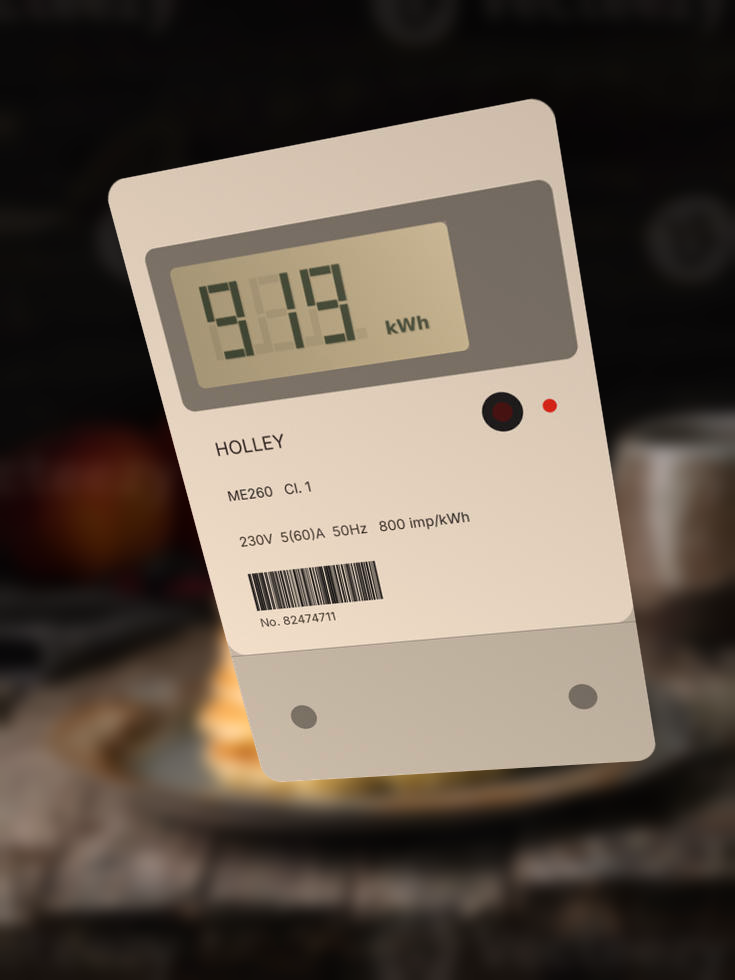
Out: value=919 unit=kWh
